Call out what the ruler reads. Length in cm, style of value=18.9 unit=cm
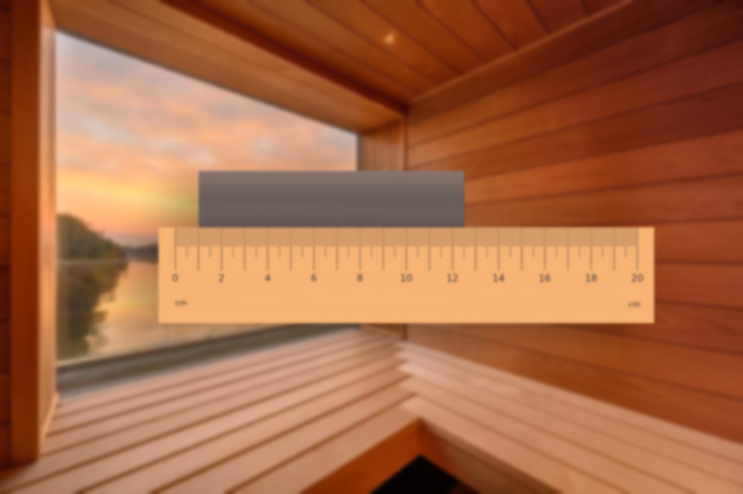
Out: value=11.5 unit=cm
